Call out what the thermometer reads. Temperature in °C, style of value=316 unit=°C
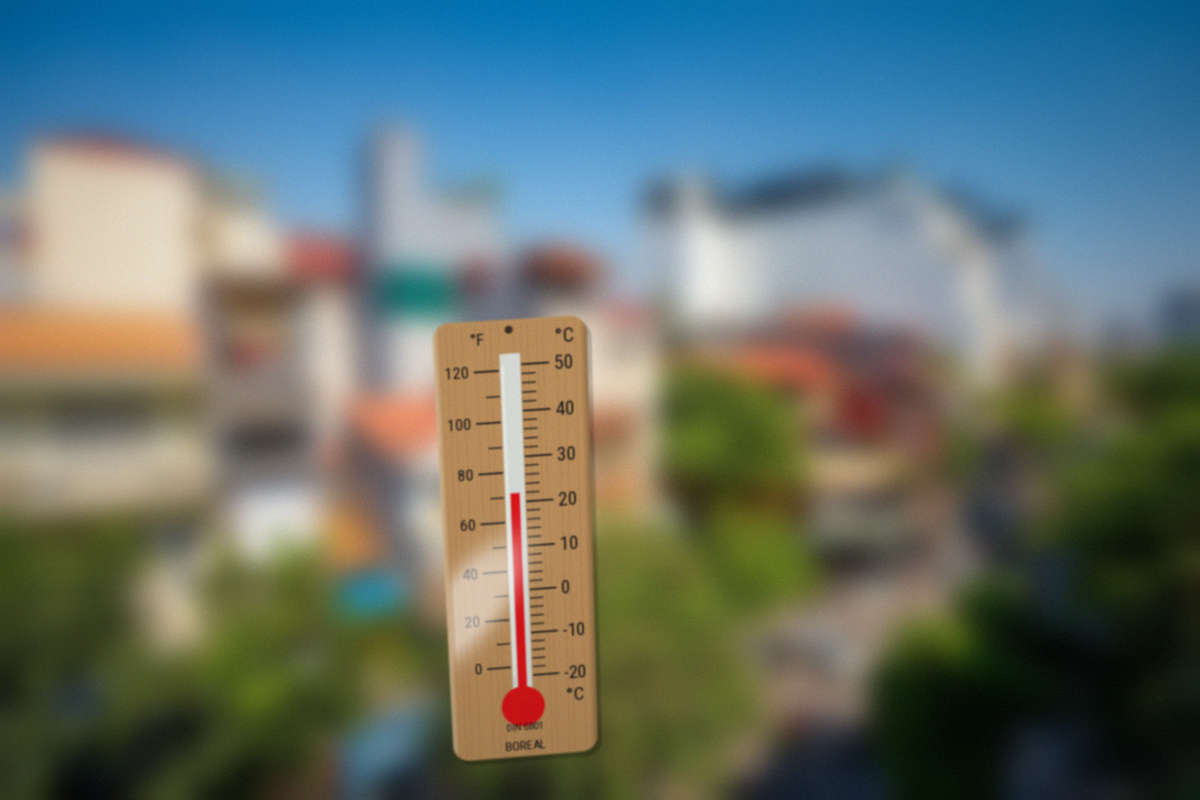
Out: value=22 unit=°C
